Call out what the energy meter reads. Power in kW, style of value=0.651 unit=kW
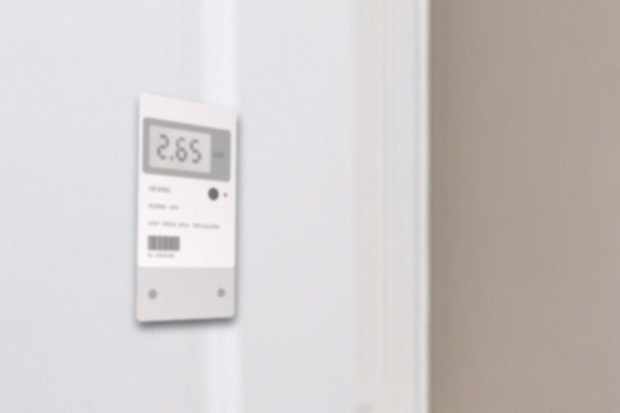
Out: value=2.65 unit=kW
